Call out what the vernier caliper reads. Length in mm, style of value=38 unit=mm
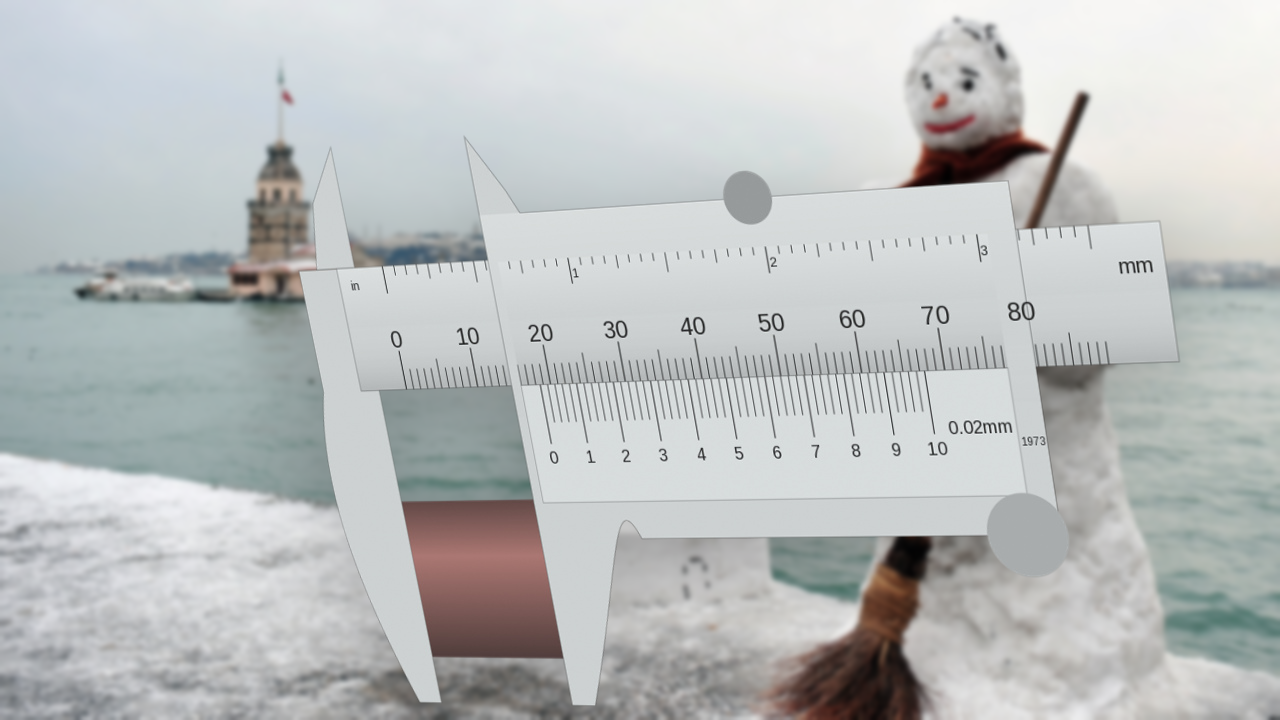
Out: value=18.6 unit=mm
